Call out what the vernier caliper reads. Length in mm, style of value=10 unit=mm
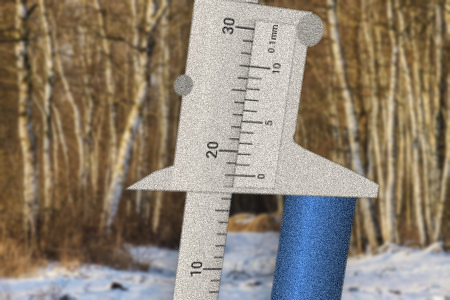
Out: value=18.0 unit=mm
